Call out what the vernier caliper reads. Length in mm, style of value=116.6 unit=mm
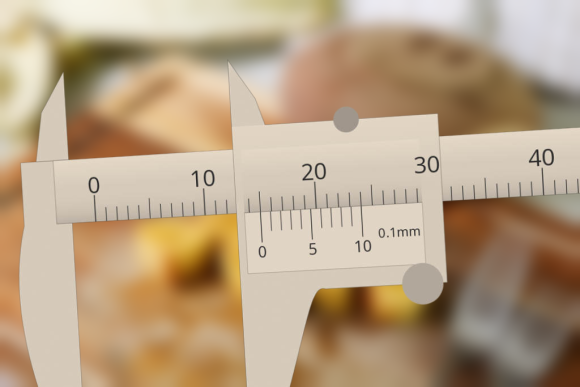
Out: value=15.0 unit=mm
